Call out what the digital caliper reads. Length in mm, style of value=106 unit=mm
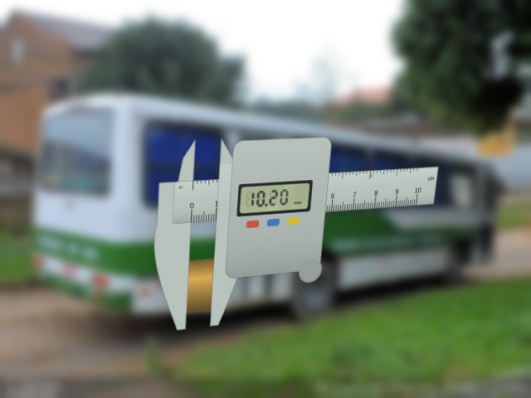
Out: value=10.20 unit=mm
